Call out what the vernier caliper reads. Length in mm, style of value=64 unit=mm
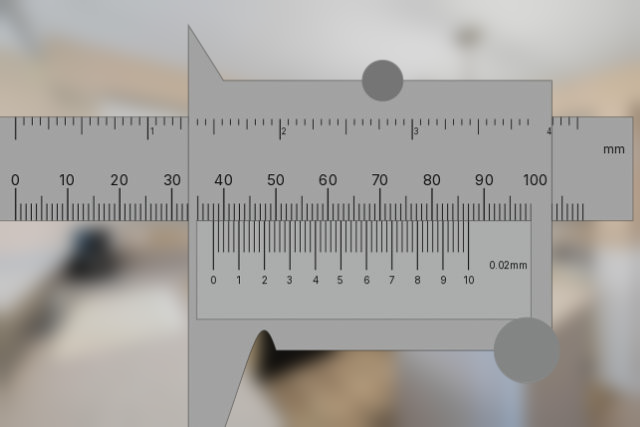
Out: value=38.0 unit=mm
